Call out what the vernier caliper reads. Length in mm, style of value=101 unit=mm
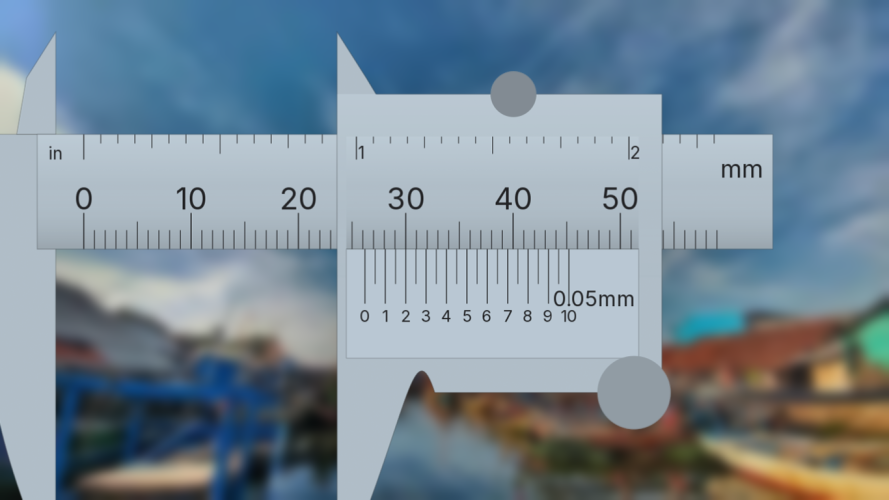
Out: value=26.2 unit=mm
